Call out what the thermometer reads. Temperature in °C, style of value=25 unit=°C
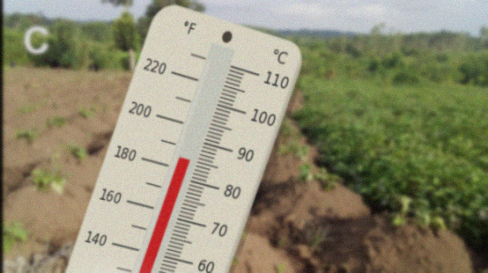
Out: value=85 unit=°C
